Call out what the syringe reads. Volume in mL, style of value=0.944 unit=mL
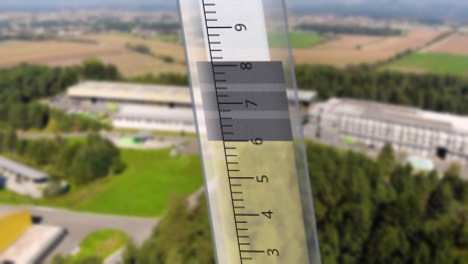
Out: value=6 unit=mL
